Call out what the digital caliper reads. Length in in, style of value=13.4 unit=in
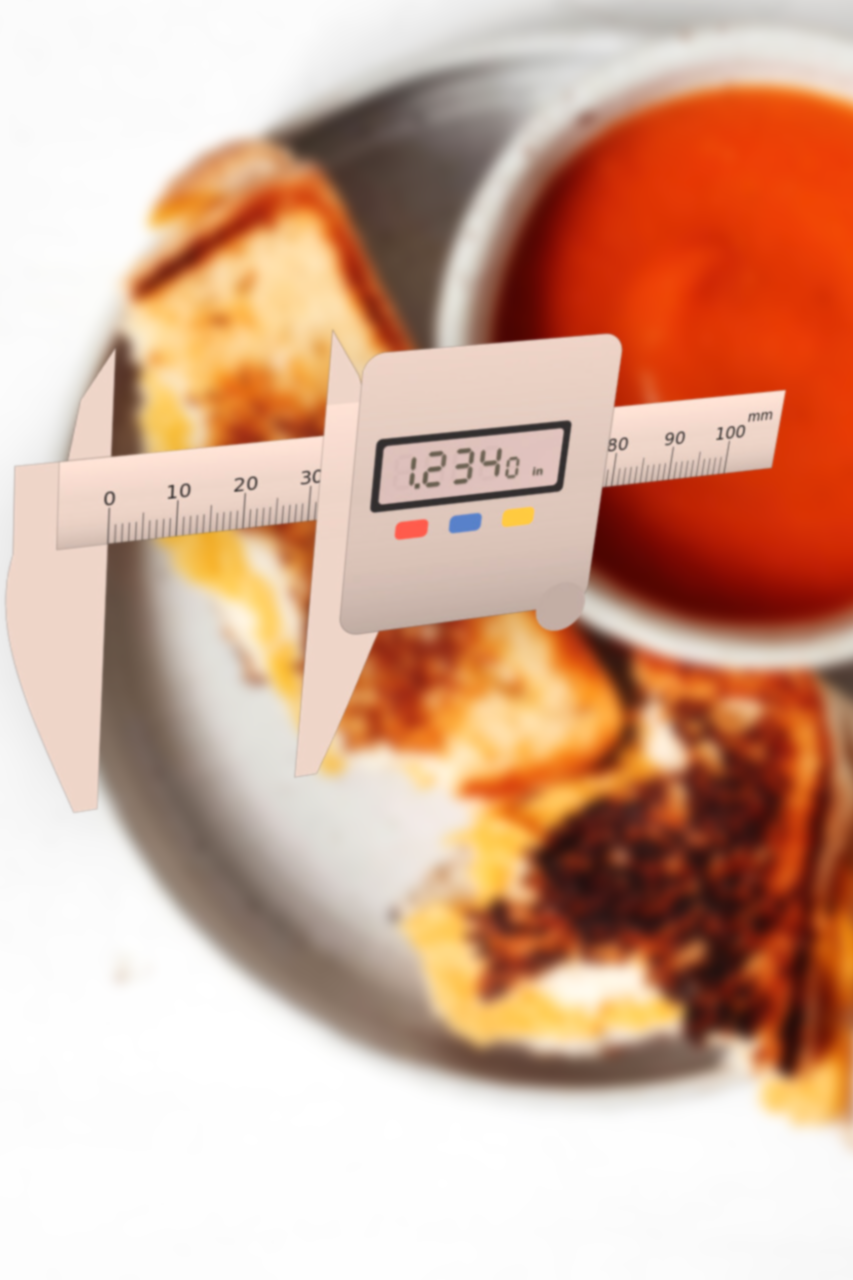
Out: value=1.2340 unit=in
